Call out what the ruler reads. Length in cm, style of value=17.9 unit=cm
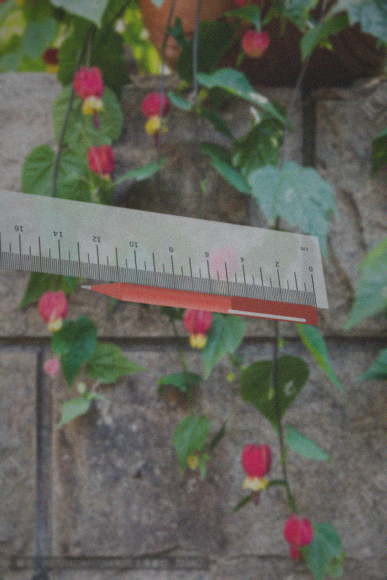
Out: value=13 unit=cm
